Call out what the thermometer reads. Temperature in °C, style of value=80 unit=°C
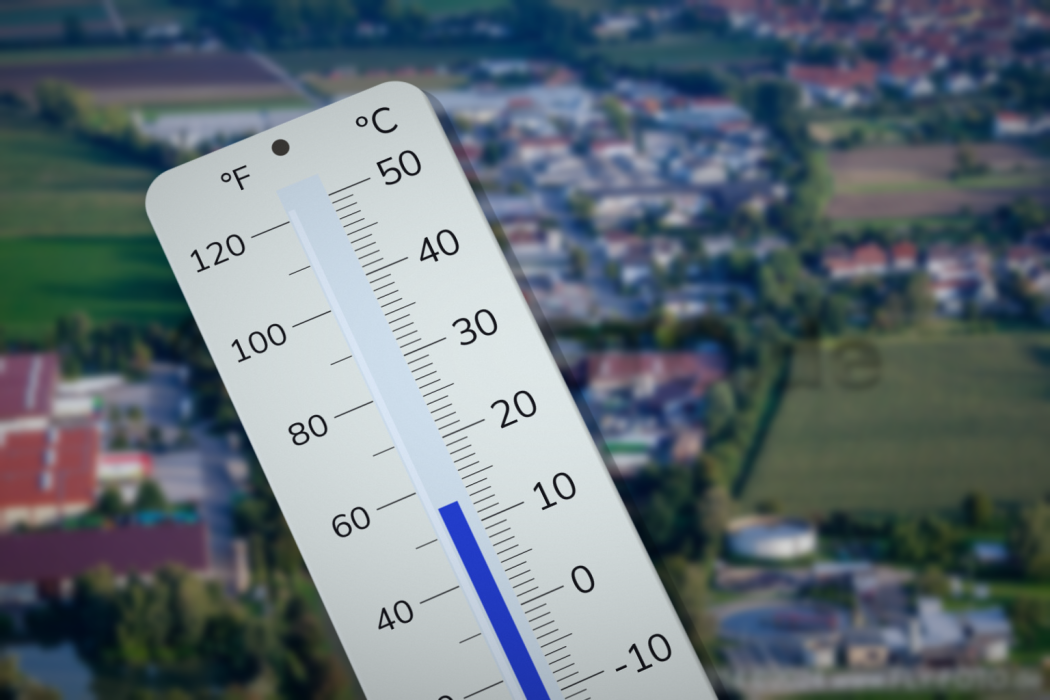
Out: value=13 unit=°C
